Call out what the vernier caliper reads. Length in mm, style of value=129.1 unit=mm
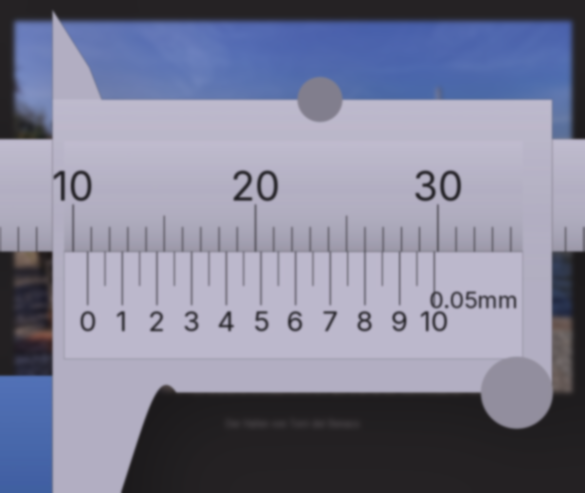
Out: value=10.8 unit=mm
